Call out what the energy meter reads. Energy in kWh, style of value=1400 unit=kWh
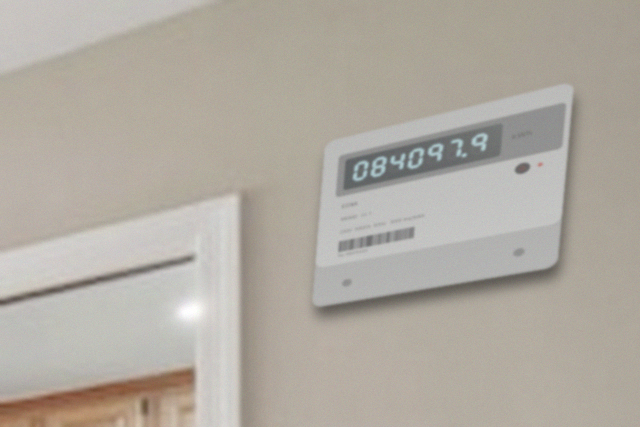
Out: value=84097.9 unit=kWh
